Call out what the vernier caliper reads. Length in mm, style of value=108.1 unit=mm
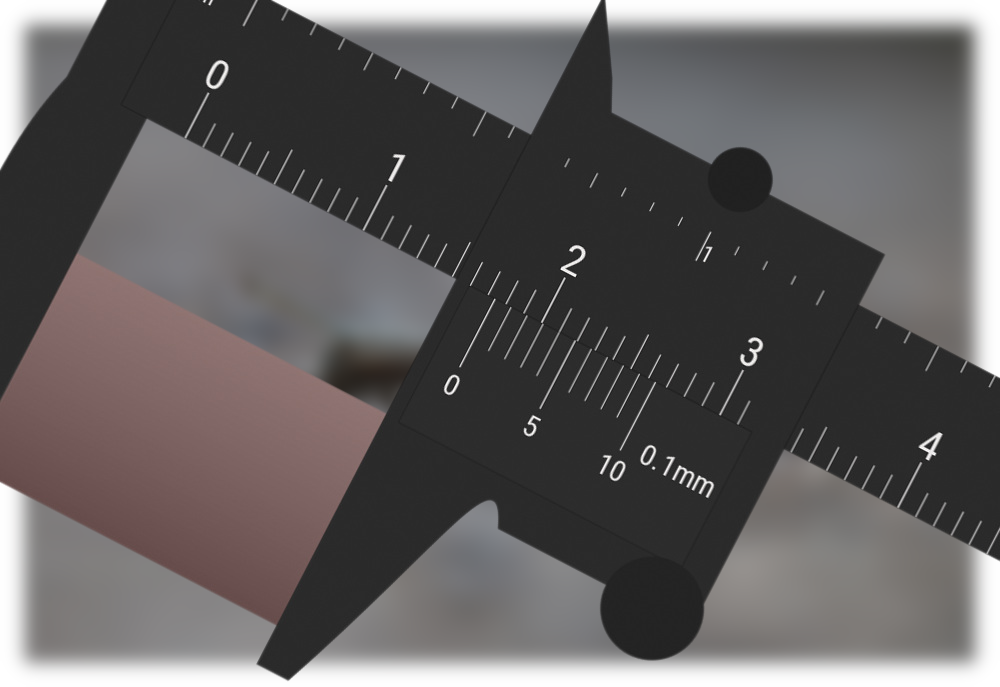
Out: value=17.4 unit=mm
